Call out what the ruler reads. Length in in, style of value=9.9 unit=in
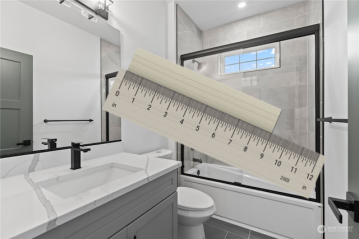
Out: value=9 unit=in
